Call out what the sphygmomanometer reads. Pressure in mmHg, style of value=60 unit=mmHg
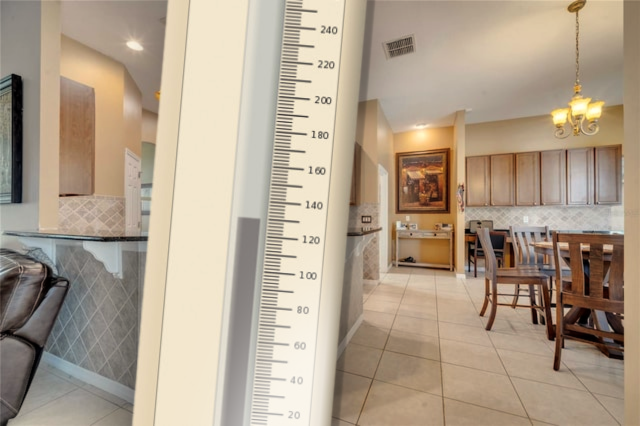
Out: value=130 unit=mmHg
